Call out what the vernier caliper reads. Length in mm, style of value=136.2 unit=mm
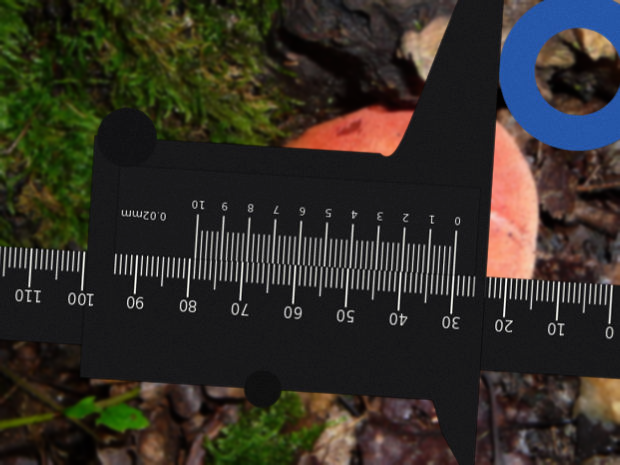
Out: value=30.0 unit=mm
